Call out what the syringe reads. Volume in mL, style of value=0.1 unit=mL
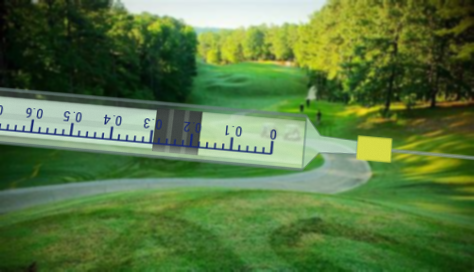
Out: value=0.18 unit=mL
